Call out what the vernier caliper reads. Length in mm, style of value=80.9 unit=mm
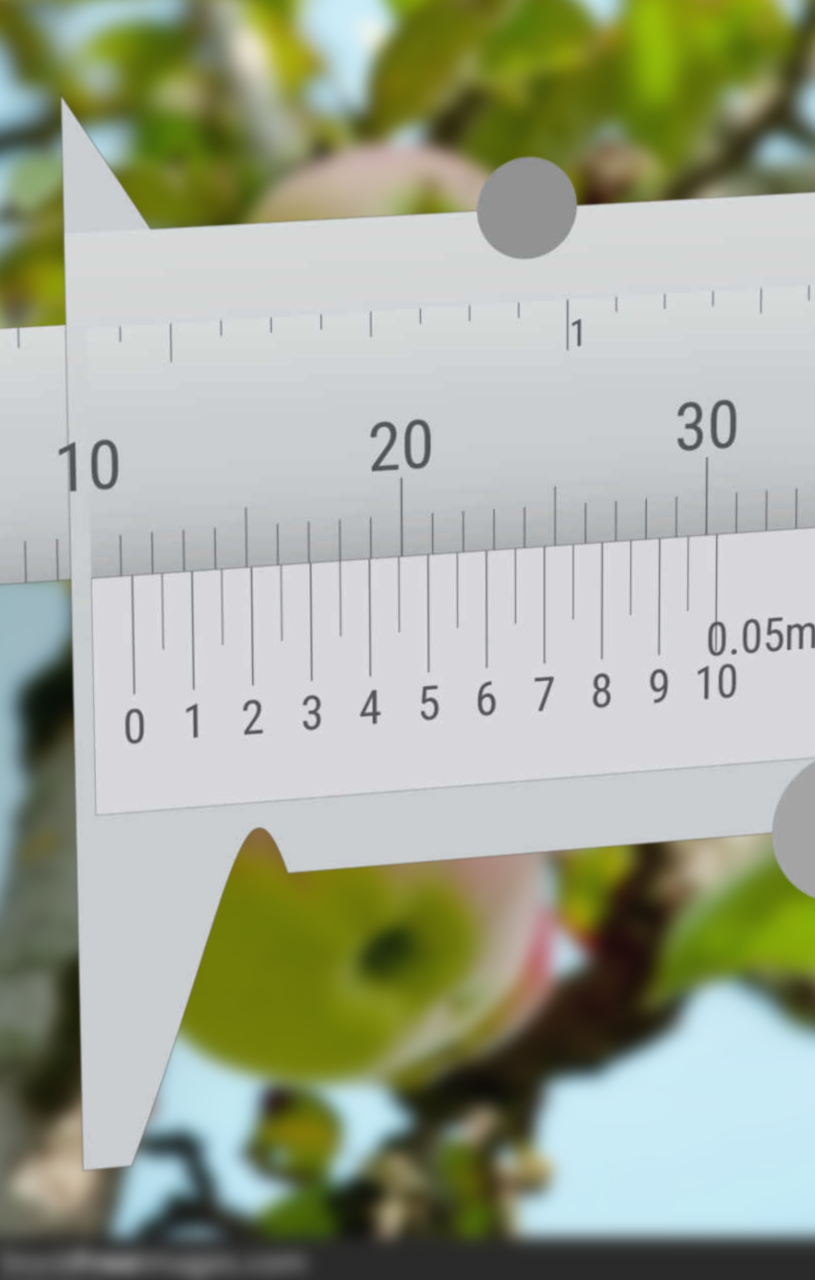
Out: value=11.35 unit=mm
